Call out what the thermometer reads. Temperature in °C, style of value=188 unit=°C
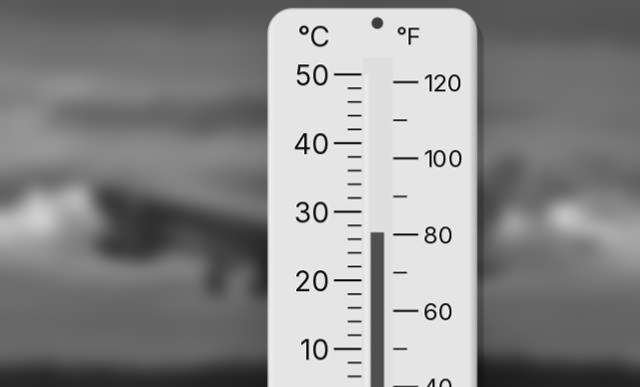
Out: value=27 unit=°C
